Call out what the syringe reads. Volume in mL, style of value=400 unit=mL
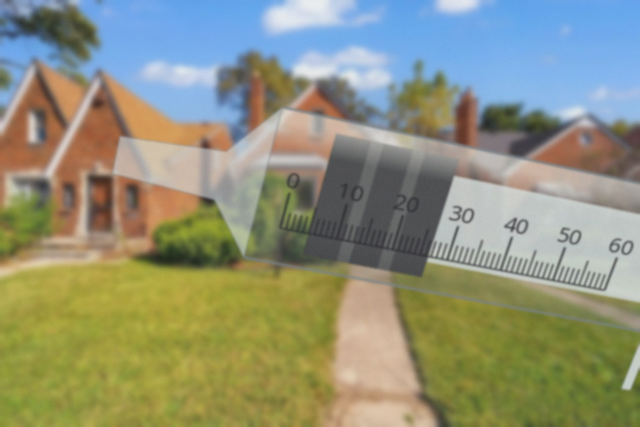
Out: value=5 unit=mL
